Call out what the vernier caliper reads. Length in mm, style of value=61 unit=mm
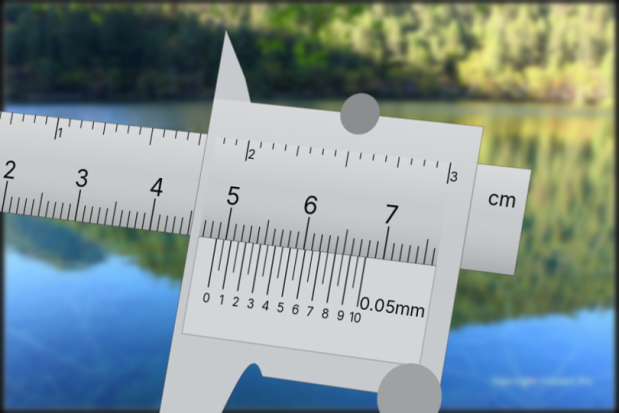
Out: value=48.8 unit=mm
